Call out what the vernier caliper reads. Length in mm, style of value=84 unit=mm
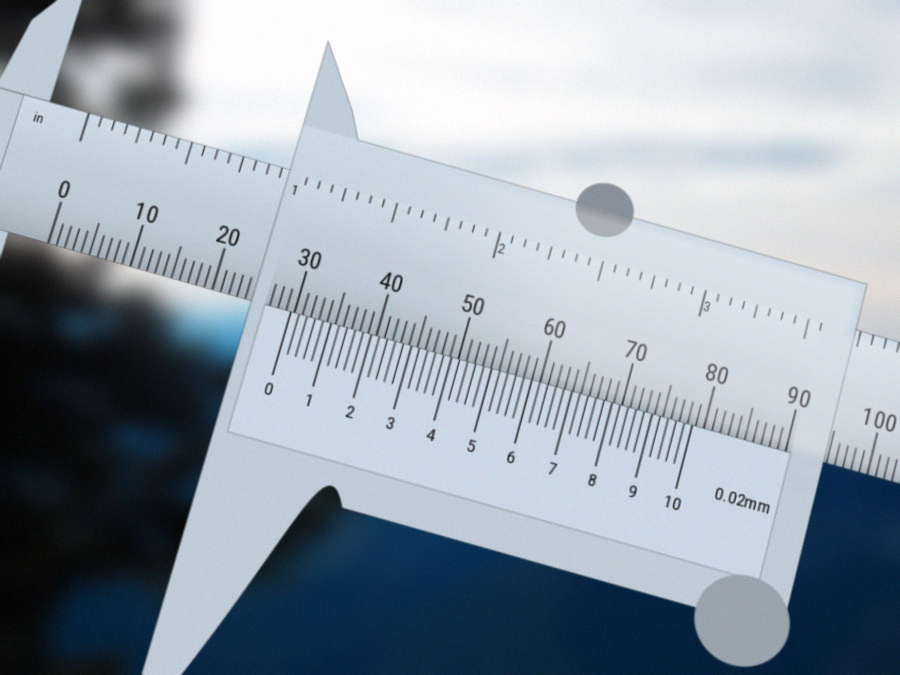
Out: value=29.6 unit=mm
